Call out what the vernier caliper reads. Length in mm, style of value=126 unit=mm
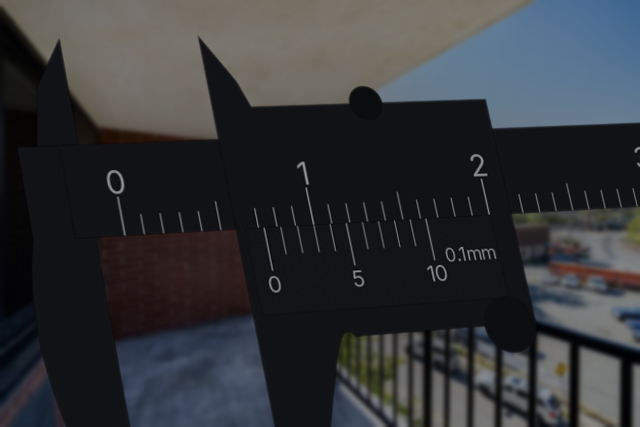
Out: value=7.3 unit=mm
